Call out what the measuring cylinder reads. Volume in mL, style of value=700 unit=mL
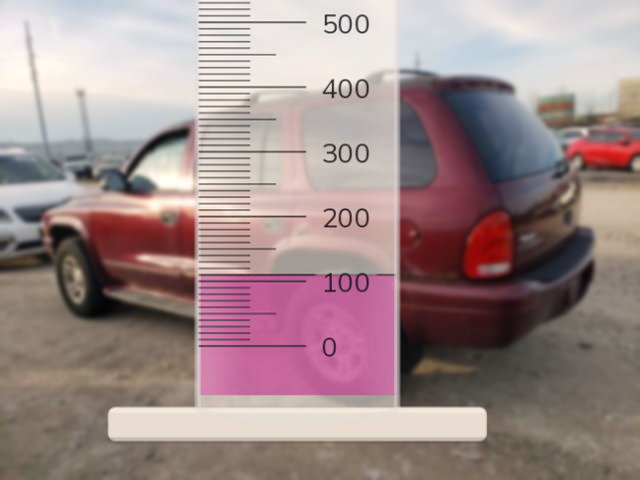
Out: value=110 unit=mL
